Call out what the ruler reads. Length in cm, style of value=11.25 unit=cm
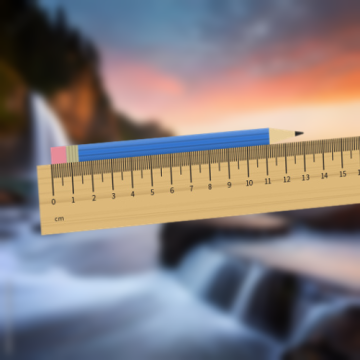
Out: value=13 unit=cm
